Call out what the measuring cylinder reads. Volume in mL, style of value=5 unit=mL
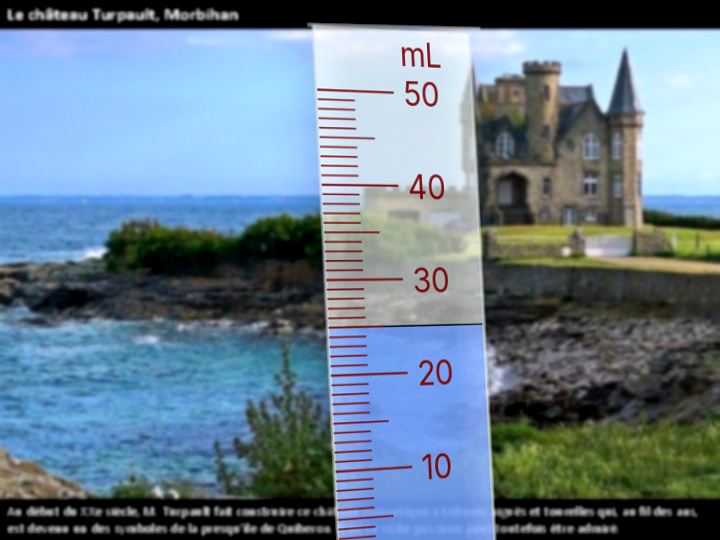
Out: value=25 unit=mL
